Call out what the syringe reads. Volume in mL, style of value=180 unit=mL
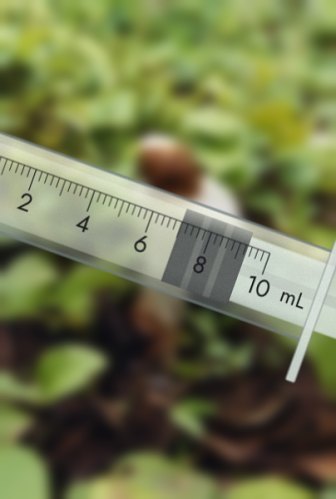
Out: value=7 unit=mL
